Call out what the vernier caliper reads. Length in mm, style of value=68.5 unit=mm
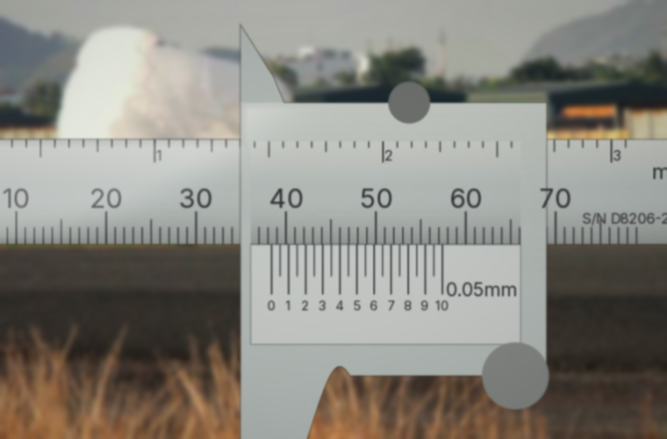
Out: value=38.4 unit=mm
